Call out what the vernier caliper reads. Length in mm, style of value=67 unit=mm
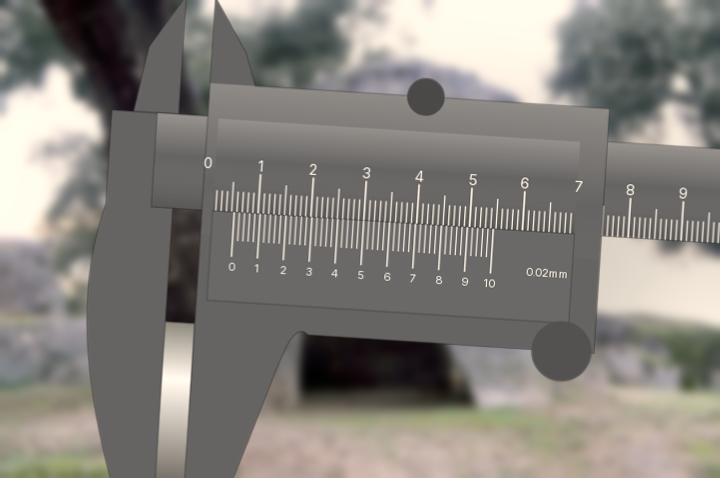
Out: value=5.5 unit=mm
